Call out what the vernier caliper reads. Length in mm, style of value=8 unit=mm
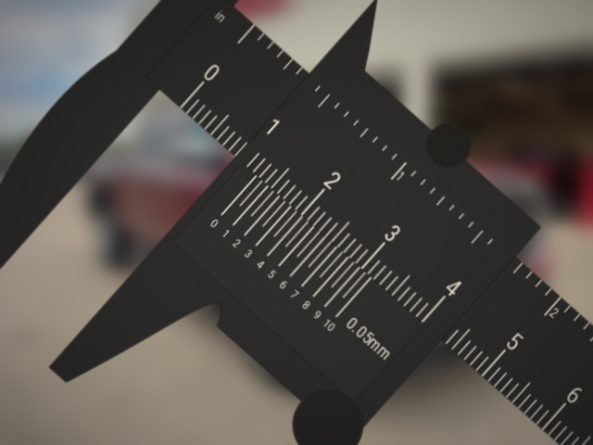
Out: value=12.6 unit=mm
